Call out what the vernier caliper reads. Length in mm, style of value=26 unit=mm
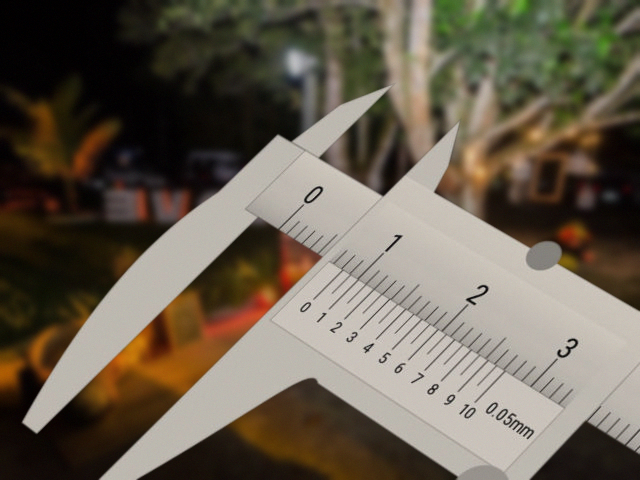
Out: value=8.2 unit=mm
